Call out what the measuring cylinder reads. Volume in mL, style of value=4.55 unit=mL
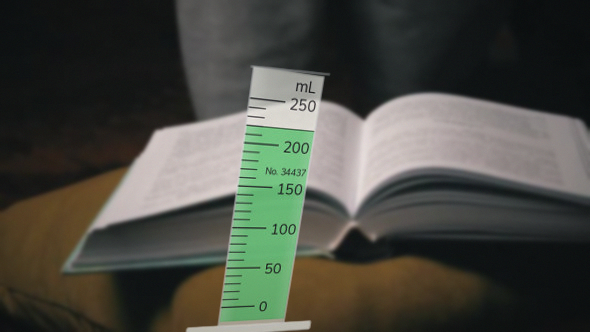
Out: value=220 unit=mL
